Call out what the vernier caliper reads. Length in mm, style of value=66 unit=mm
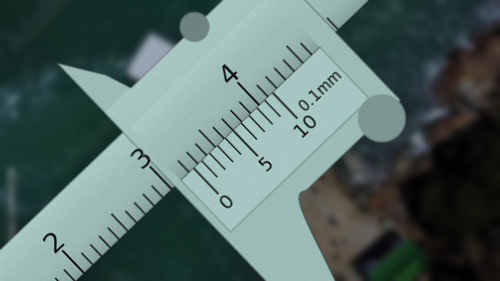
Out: value=32.5 unit=mm
